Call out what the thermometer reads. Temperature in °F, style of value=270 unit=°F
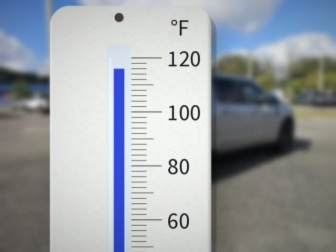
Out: value=116 unit=°F
